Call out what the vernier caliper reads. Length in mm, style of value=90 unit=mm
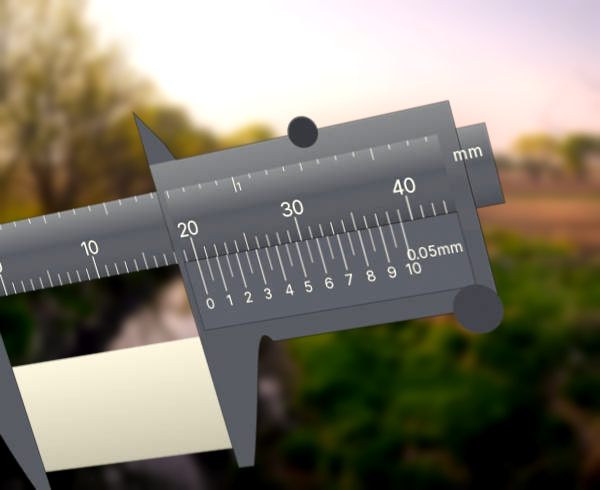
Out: value=20.0 unit=mm
